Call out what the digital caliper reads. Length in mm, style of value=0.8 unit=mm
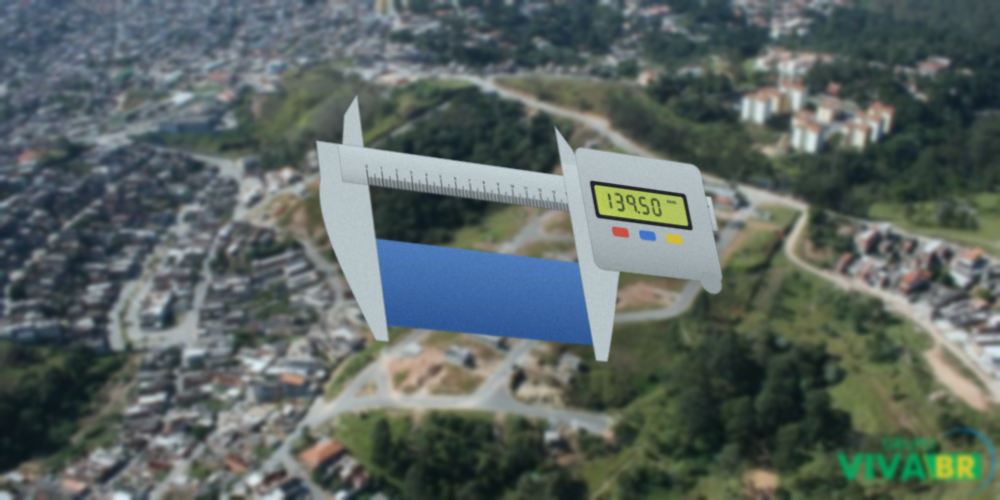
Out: value=139.50 unit=mm
